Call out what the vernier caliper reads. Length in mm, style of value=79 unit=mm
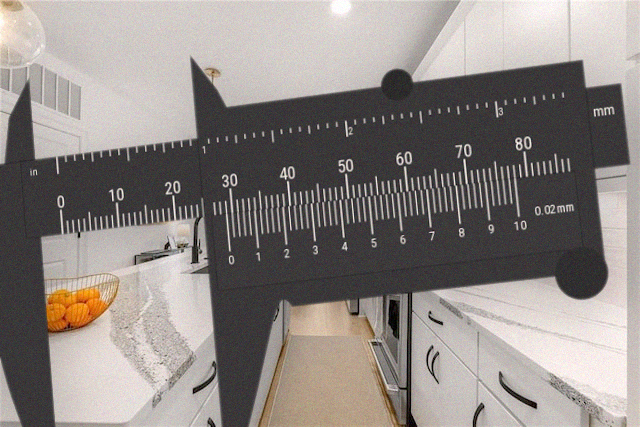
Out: value=29.0 unit=mm
